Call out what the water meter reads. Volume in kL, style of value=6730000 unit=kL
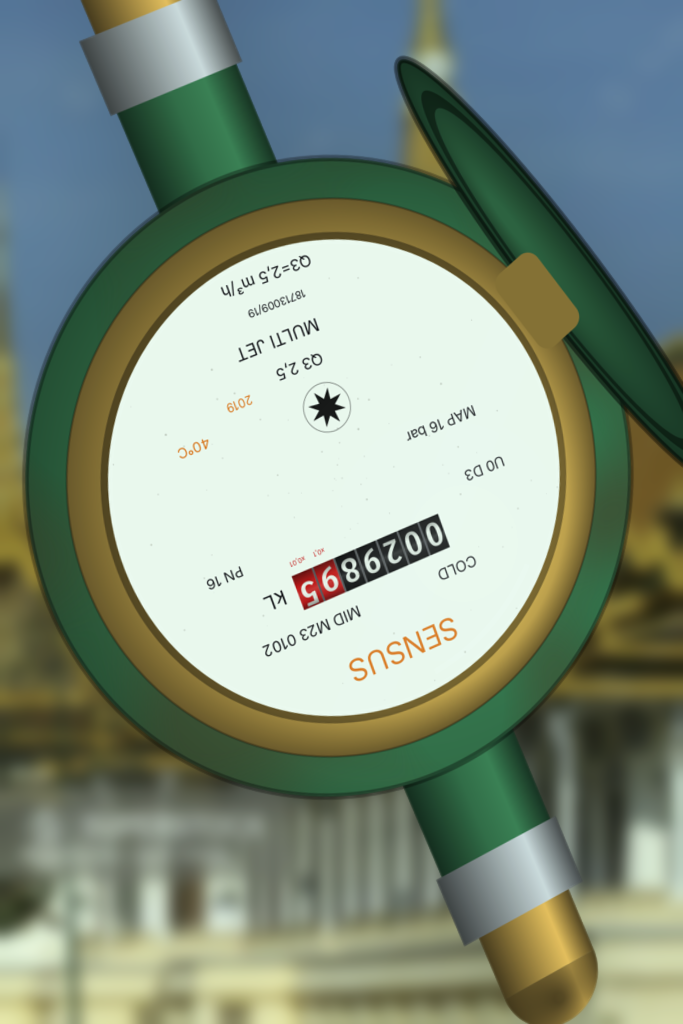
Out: value=298.95 unit=kL
